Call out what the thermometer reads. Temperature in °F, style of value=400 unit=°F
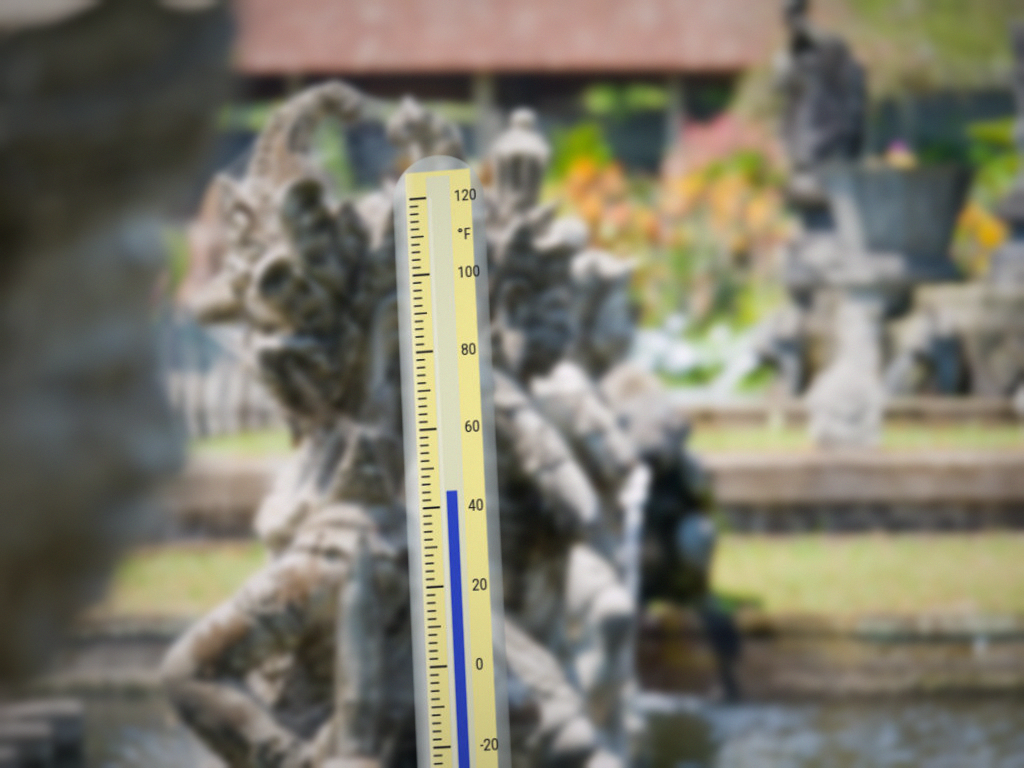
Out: value=44 unit=°F
